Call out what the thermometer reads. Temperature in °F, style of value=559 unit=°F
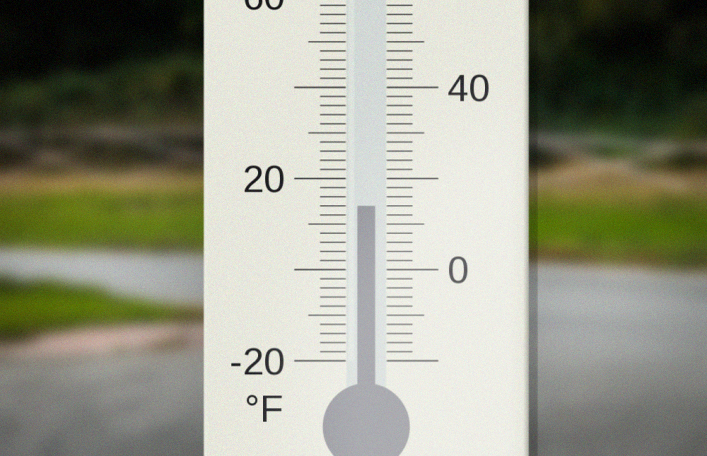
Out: value=14 unit=°F
